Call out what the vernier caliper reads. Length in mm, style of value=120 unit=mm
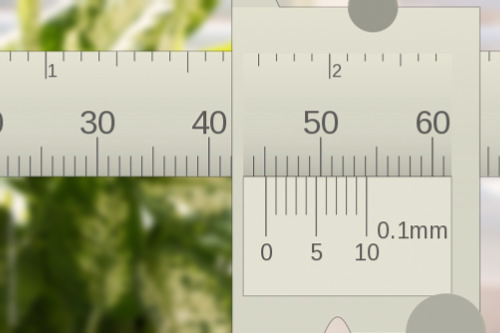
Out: value=45.1 unit=mm
